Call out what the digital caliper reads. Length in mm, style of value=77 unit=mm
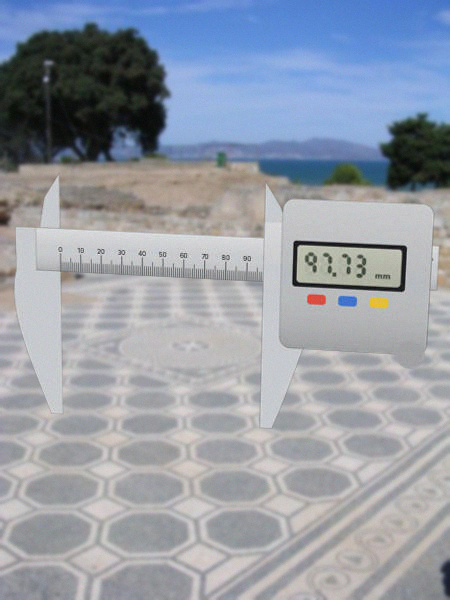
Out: value=97.73 unit=mm
